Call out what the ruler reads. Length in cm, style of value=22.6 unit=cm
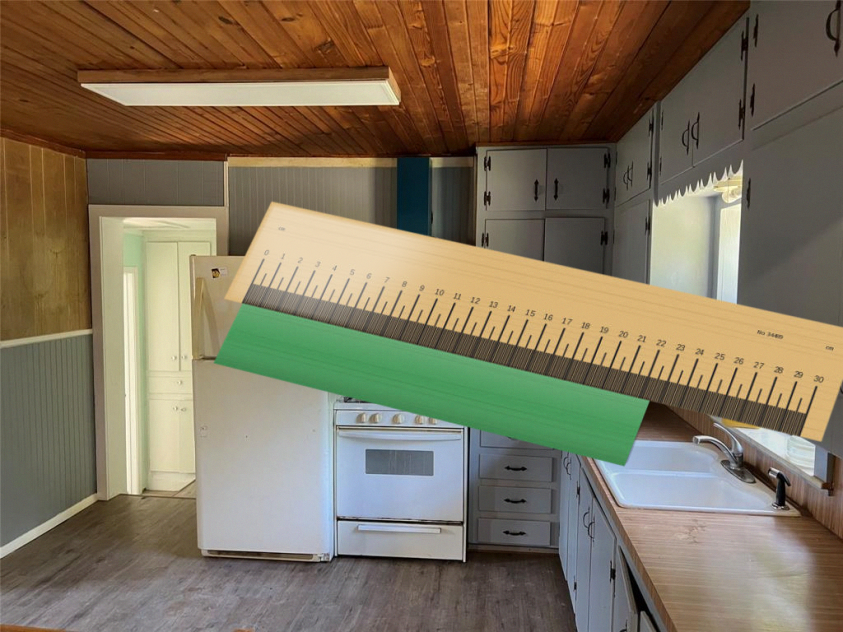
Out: value=22.5 unit=cm
